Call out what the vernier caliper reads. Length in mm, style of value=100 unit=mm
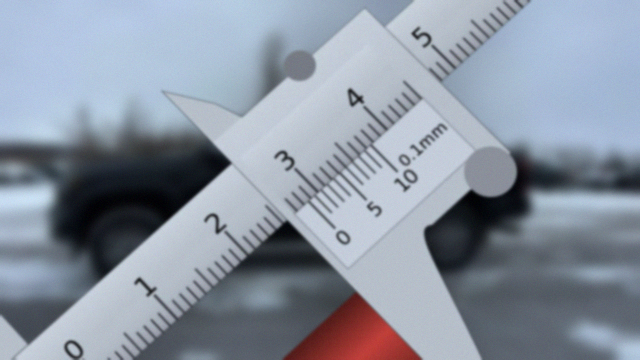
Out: value=28.6 unit=mm
